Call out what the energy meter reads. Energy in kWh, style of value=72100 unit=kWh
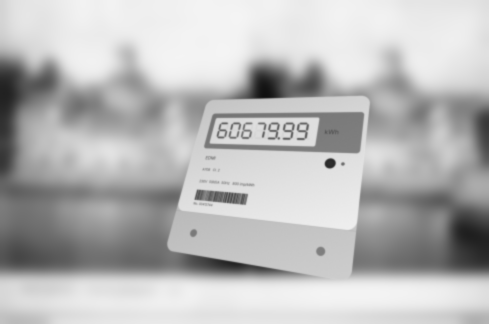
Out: value=60679.99 unit=kWh
